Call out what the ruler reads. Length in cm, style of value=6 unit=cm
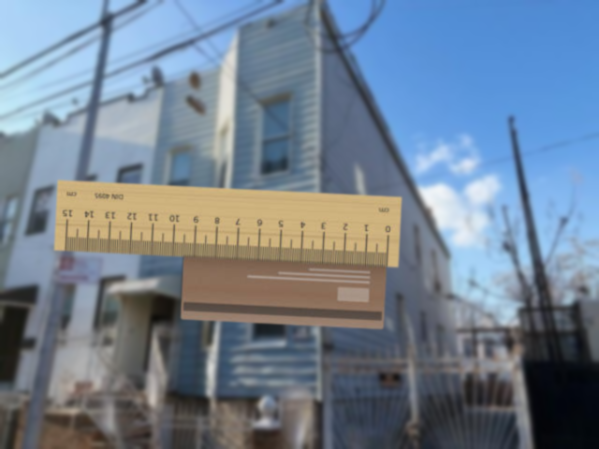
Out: value=9.5 unit=cm
